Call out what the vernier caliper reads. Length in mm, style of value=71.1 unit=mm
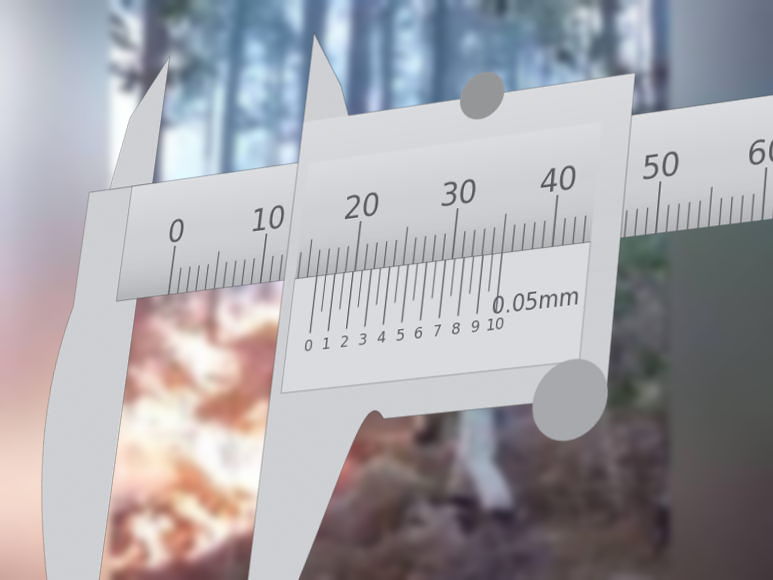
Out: value=16.0 unit=mm
